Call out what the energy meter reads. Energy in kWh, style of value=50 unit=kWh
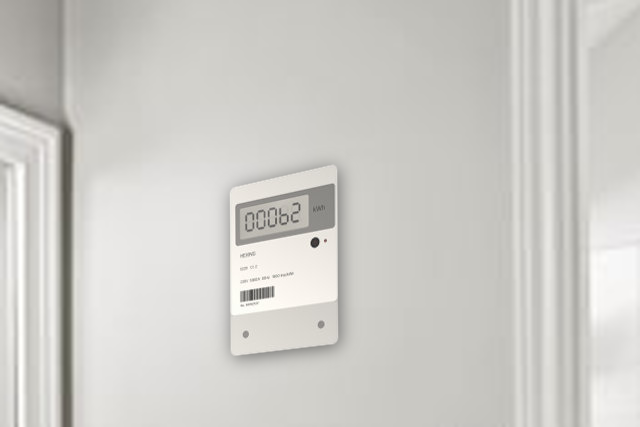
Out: value=62 unit=kWh
